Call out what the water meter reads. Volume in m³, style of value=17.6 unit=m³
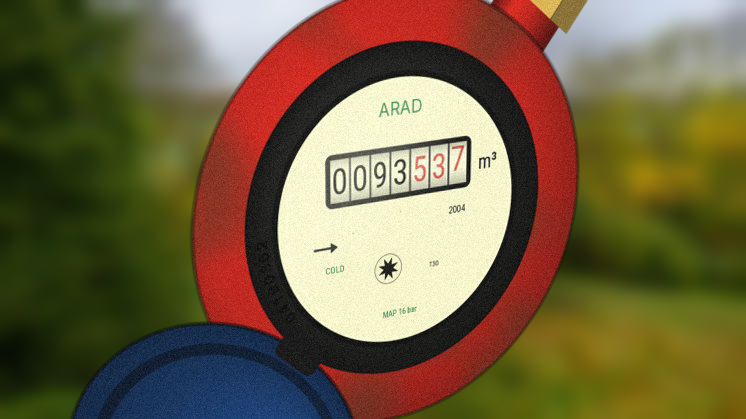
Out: value=93.537 unit=m³
